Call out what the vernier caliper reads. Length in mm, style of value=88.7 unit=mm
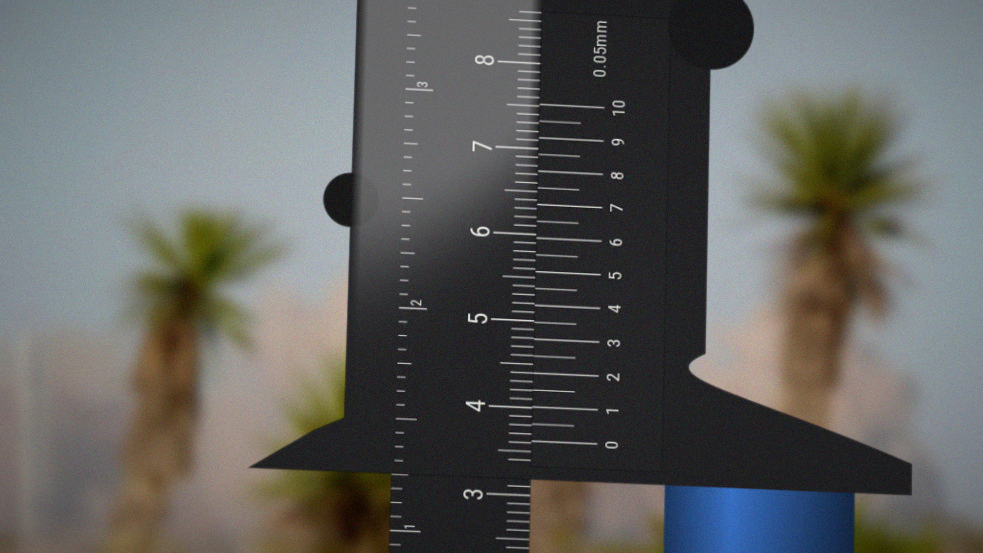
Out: value=36.2 unit=mm
